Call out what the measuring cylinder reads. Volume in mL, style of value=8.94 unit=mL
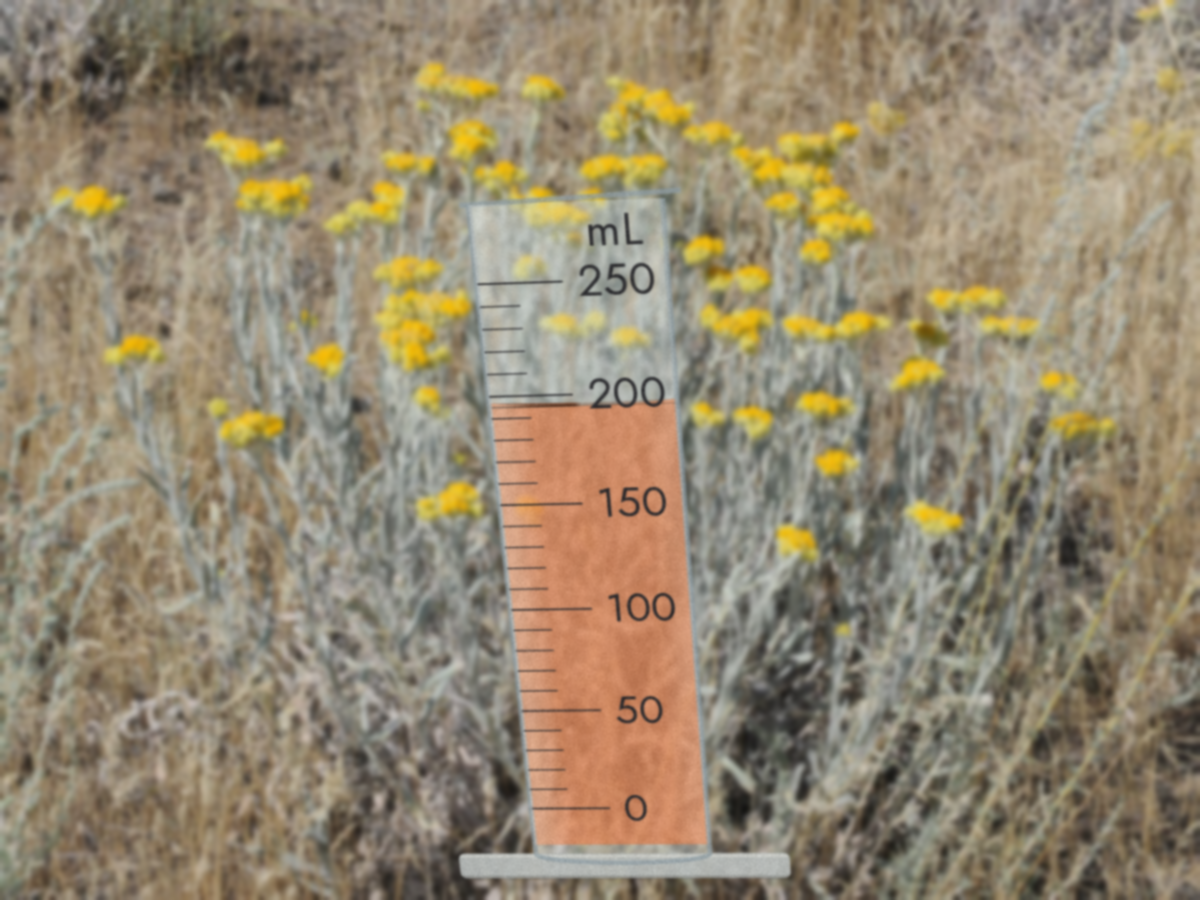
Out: value=195 unit=mL
